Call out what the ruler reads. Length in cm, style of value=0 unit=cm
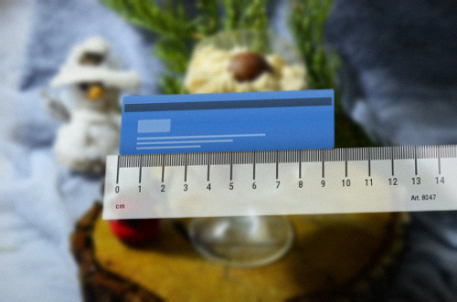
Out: value=9.5 unit=cm
